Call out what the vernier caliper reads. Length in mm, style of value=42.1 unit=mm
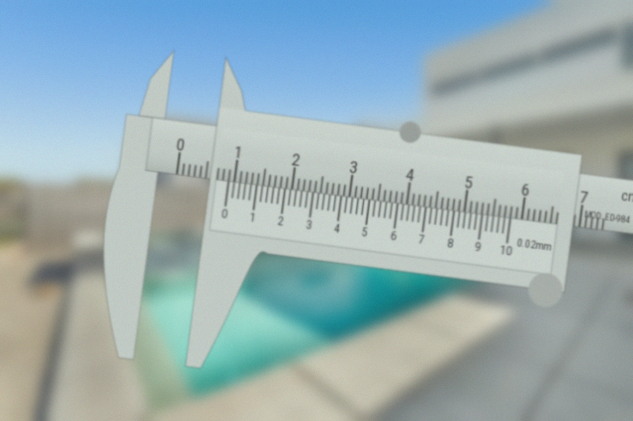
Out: value=9.0 unit=mm
